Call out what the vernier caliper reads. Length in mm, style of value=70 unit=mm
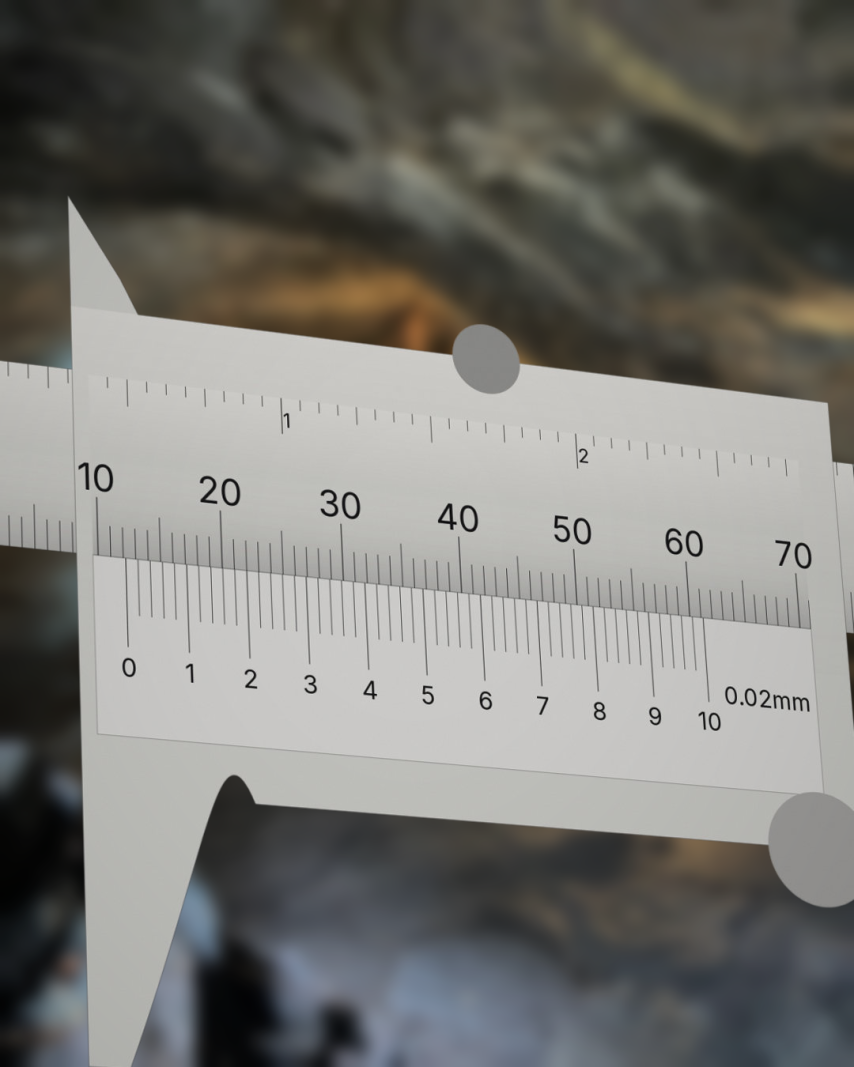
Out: value=12.2 unit=mm
